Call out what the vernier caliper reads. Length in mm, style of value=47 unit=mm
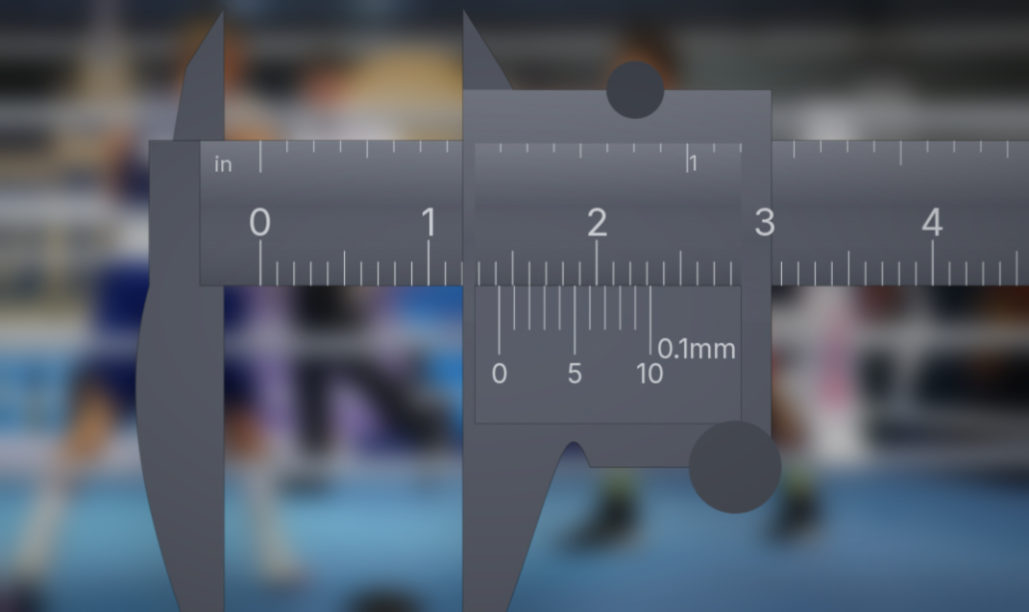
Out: value=14.2 unit=mm
